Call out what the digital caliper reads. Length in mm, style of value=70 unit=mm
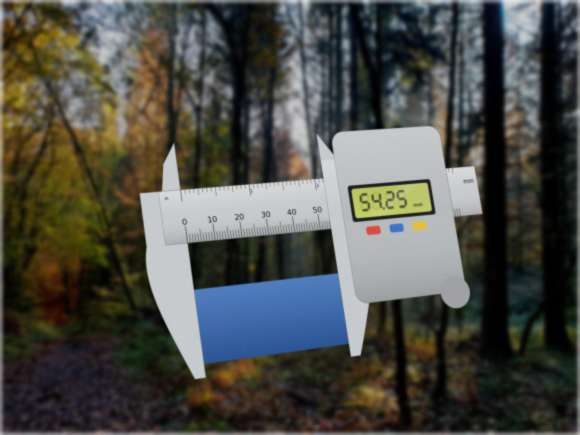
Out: value=54.25 unit=mm
